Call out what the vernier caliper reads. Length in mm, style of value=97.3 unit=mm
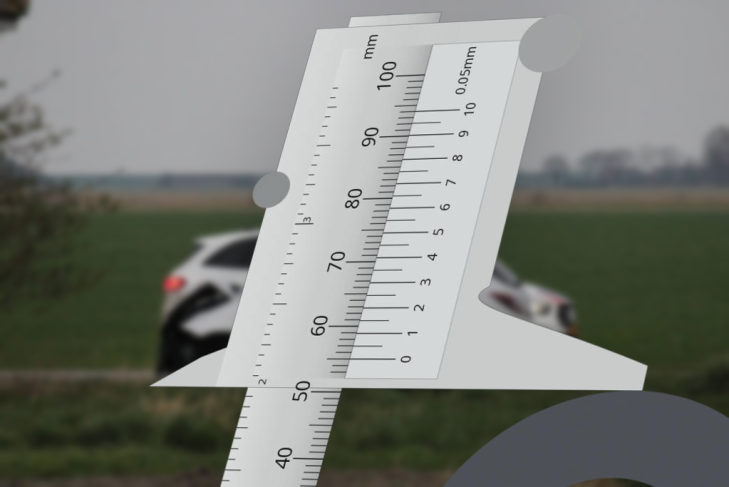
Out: value=55.0 unit=mm
